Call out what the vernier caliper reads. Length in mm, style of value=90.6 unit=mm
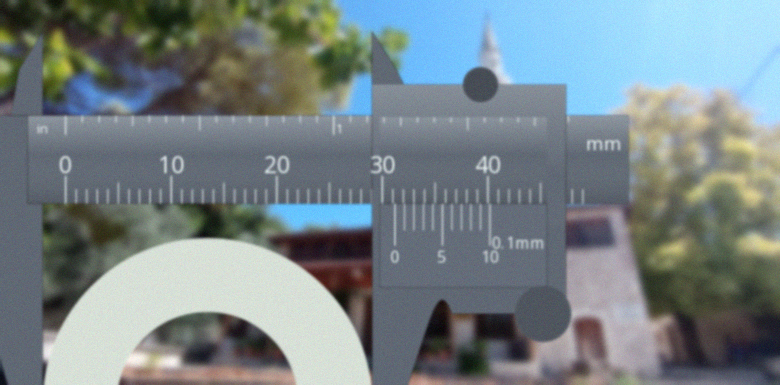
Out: value=31.2 unit=mm
